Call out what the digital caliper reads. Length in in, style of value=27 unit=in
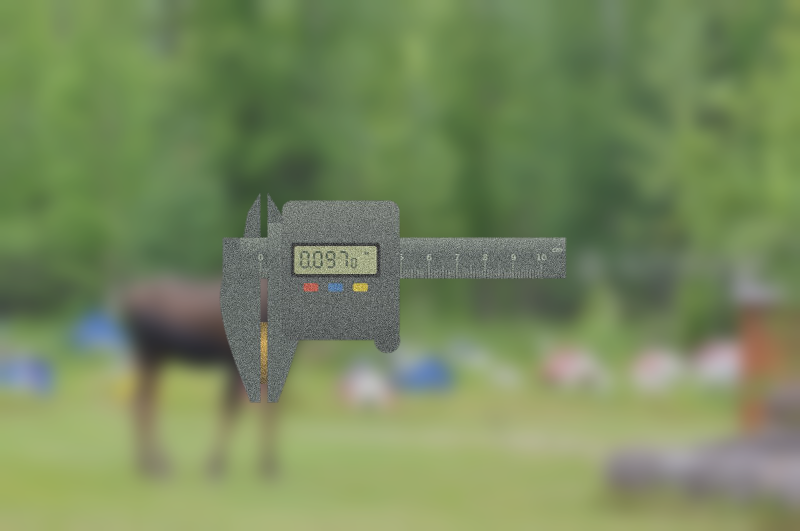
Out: value=0.0970 unit=in
